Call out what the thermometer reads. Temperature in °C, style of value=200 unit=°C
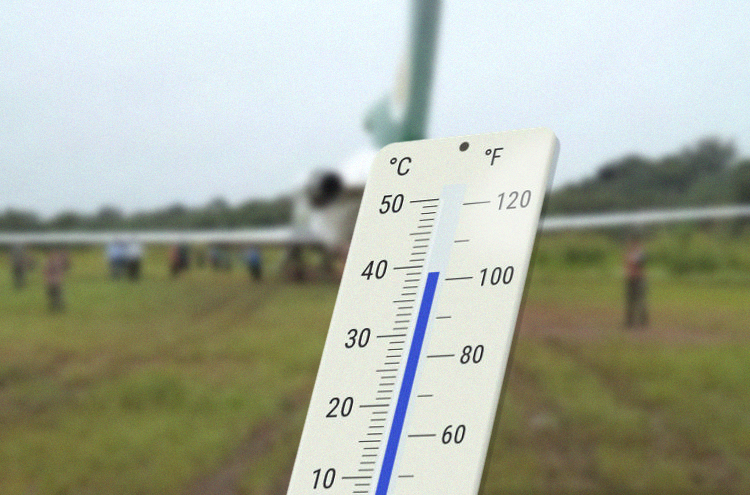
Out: value=39 unit=°C
